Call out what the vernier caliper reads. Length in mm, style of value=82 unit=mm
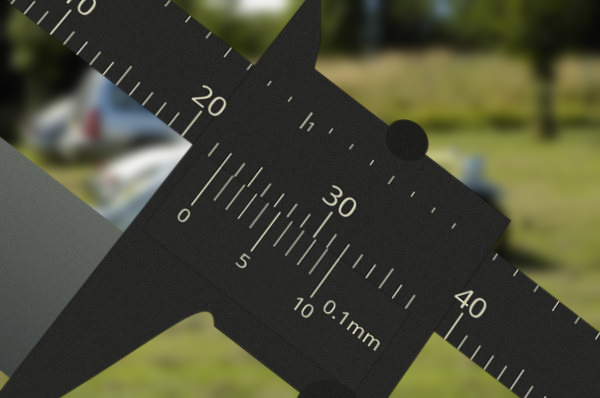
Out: value=23.0 unit=mm
